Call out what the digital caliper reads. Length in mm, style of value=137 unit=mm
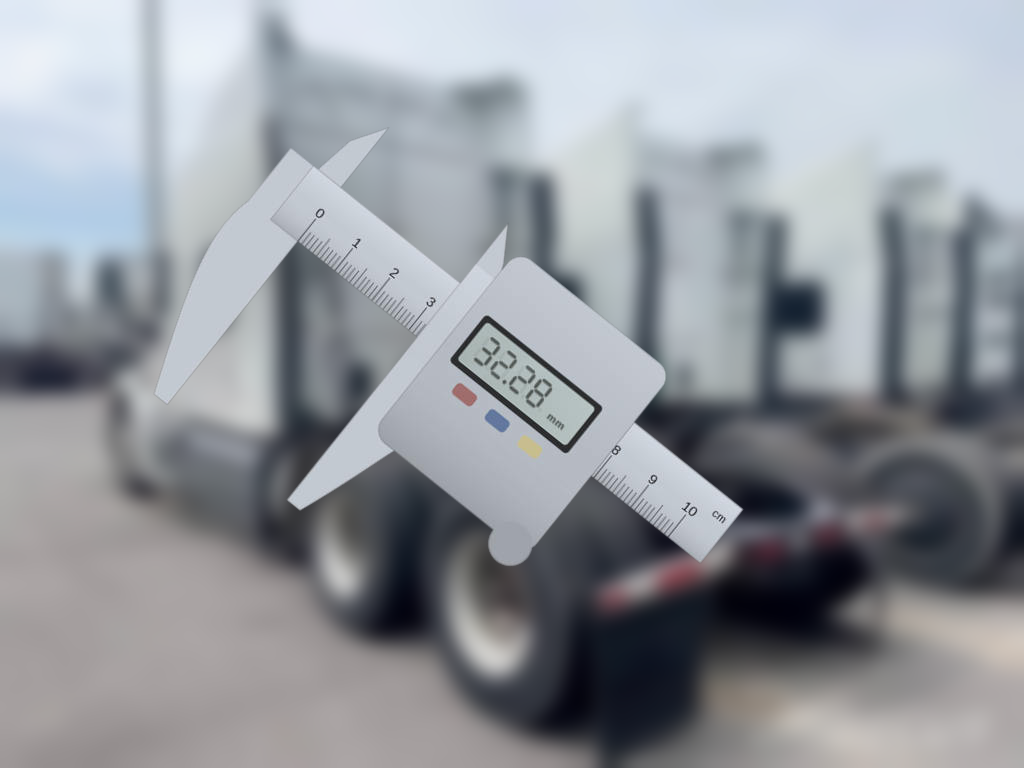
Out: value=32.28 unit=mm
